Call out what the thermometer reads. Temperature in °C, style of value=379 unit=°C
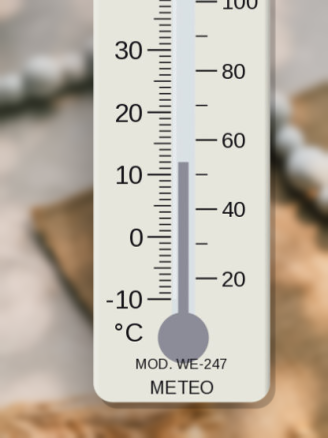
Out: value=12 unit=°C
